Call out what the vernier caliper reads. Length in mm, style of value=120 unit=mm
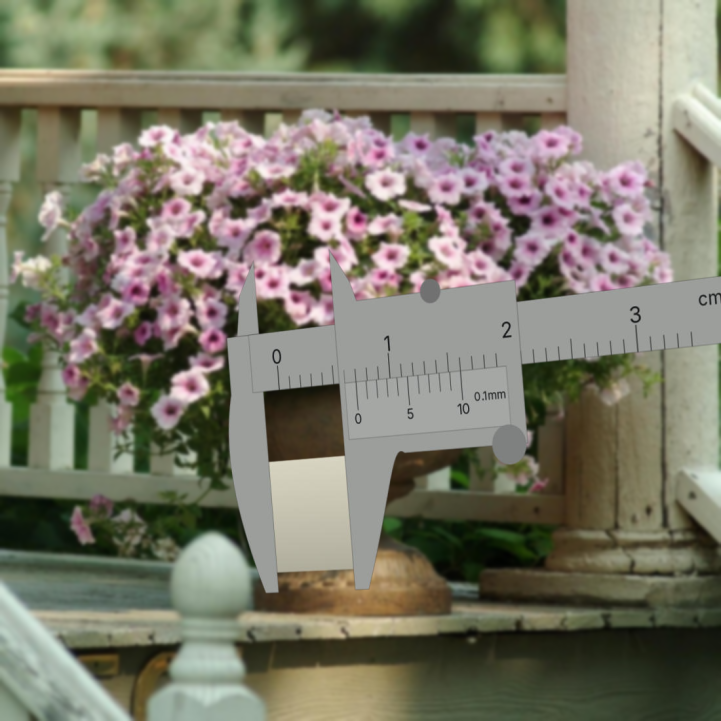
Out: value=7.0 unit=mm
